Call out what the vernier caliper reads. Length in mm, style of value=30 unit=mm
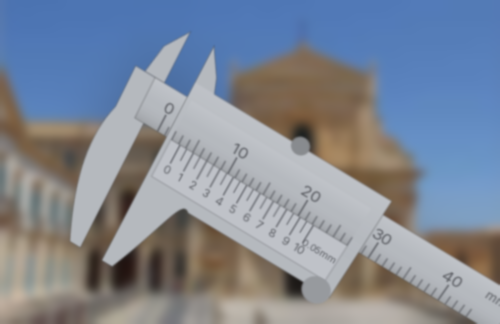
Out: value=3.2 unit=mm
